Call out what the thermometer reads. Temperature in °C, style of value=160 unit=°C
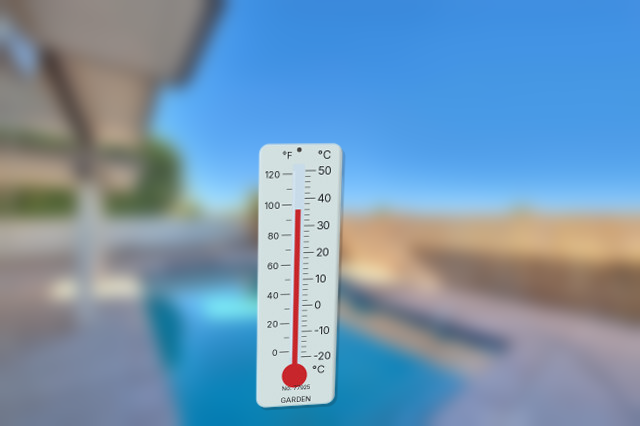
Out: value=36 unit=°C
